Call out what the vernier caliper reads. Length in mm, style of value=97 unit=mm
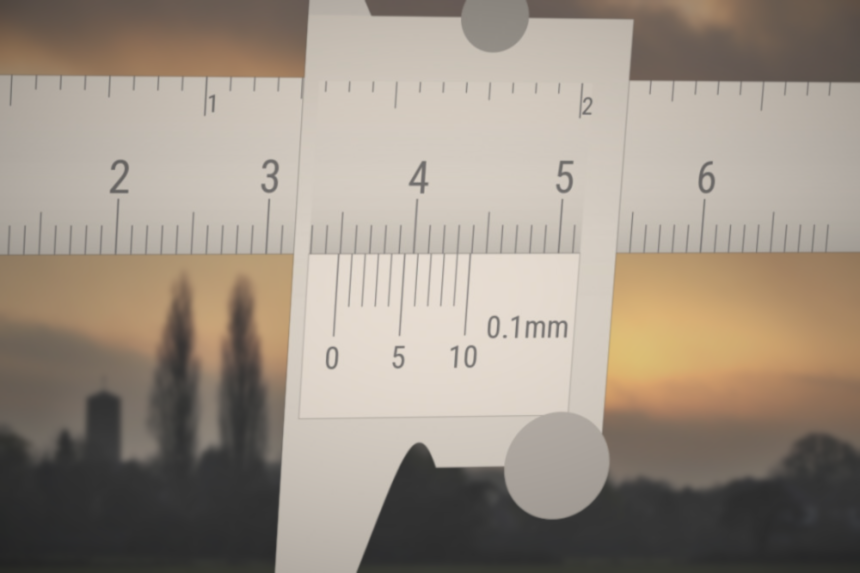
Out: value=34.9 unit=mm
